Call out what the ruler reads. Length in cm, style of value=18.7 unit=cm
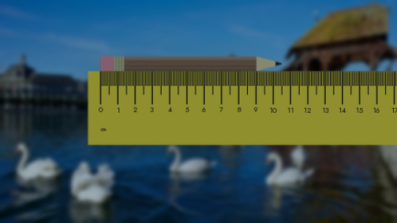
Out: value=10.5 unit=cm
